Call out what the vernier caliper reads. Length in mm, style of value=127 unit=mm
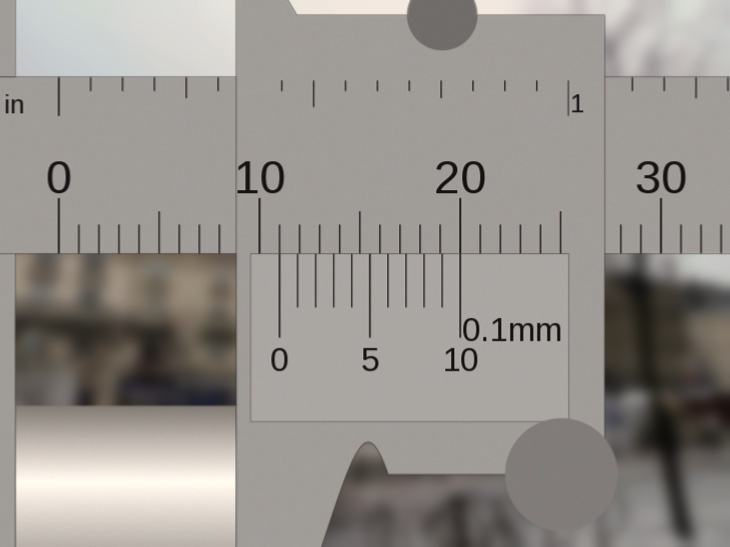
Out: value=11.0 unit=mm
